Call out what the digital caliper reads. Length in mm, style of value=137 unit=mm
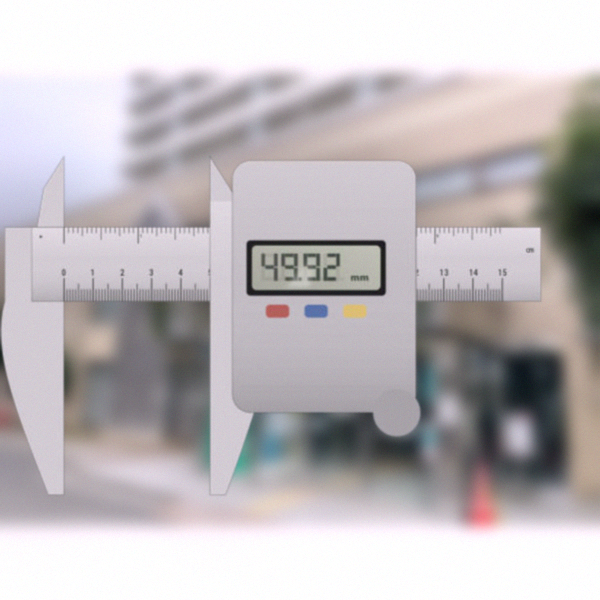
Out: value=49.92 unit=mm
